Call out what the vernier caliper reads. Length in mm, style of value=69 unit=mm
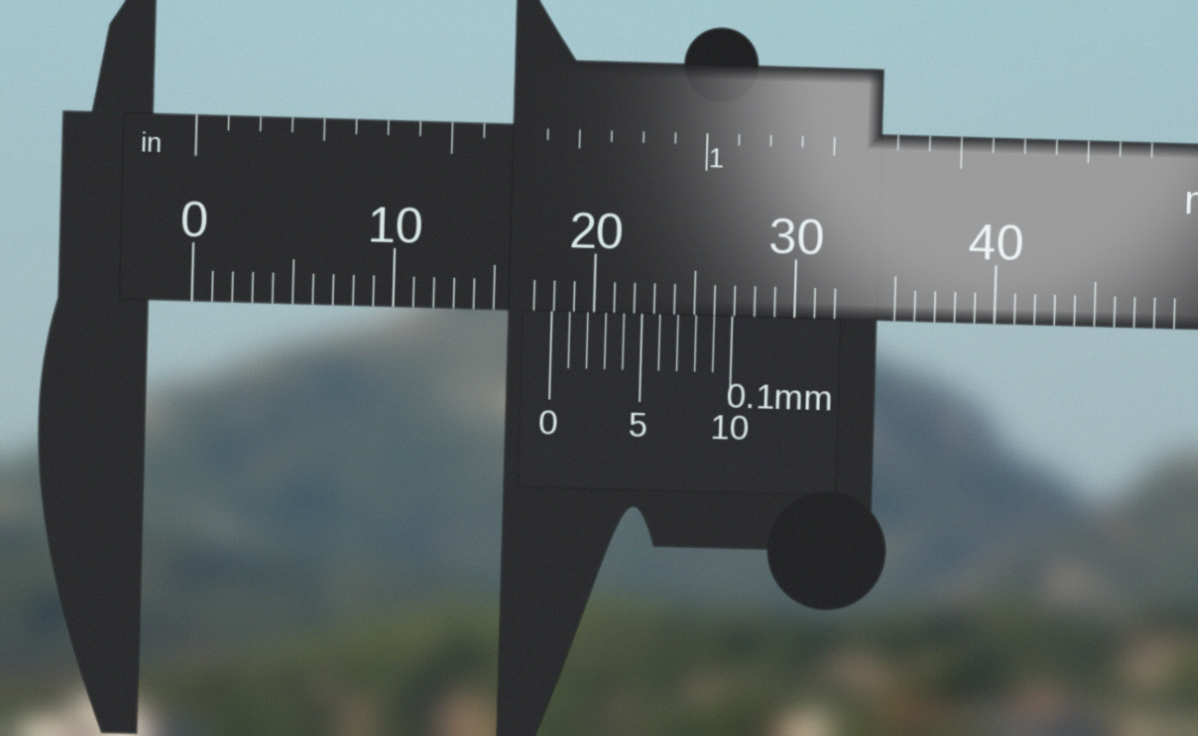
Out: value=17.9 unit=mm
